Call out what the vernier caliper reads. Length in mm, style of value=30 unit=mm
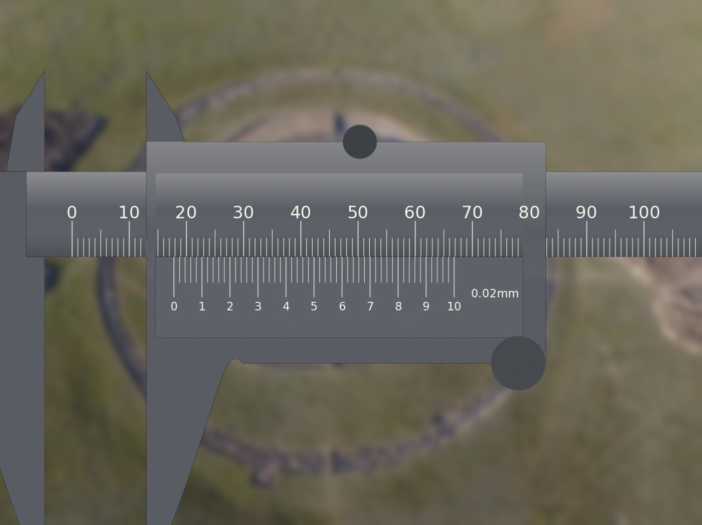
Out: value=17.8 unit=mm
